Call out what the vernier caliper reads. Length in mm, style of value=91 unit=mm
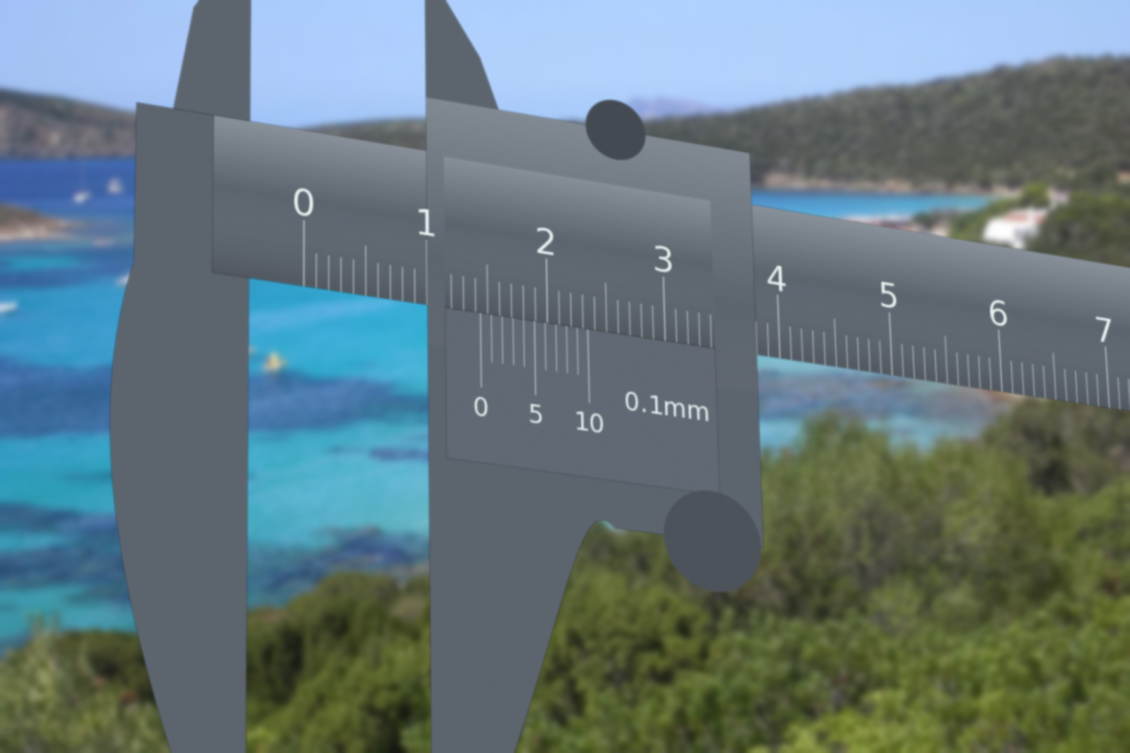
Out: value=14.4 unit=mm
